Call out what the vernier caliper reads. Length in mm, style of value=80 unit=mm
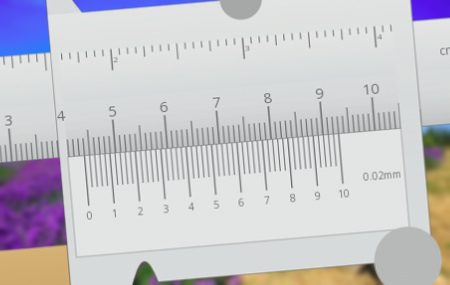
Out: value=44.0 unit=mm
